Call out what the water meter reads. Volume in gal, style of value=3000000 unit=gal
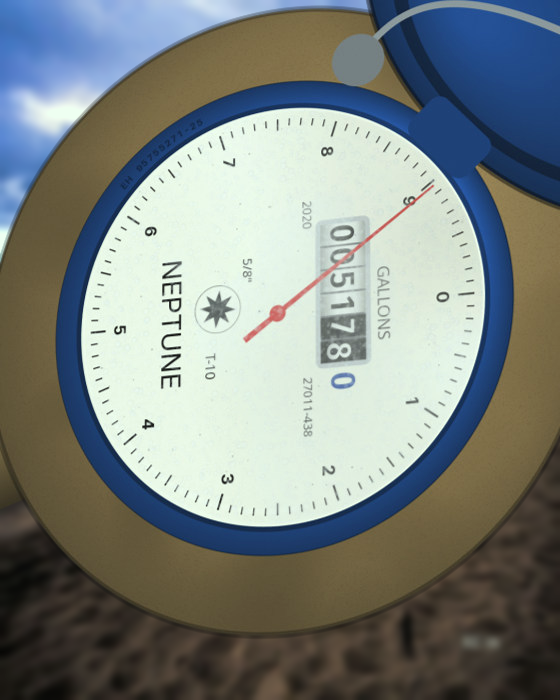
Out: value=51779.0 unit=gal
